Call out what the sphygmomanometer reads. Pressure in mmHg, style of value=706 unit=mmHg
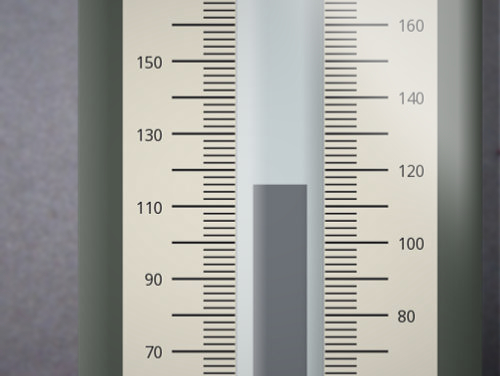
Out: value=116 unit=mmHg
